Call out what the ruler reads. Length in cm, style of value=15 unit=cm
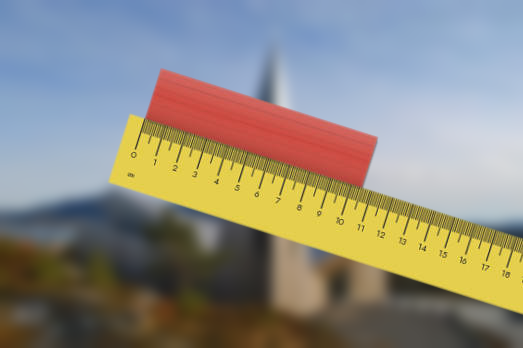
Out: value=10.5 unit=cm
